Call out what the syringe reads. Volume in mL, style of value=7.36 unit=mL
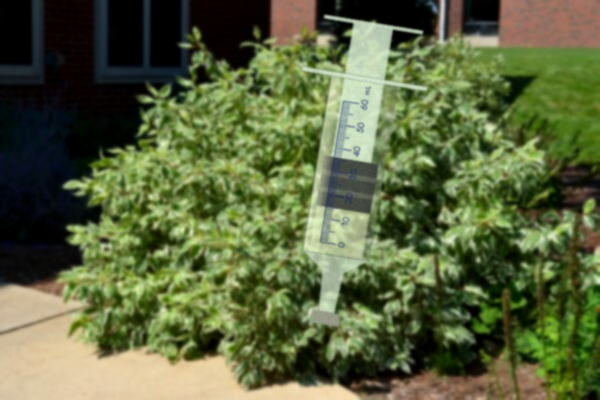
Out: value=15 unit=mL
